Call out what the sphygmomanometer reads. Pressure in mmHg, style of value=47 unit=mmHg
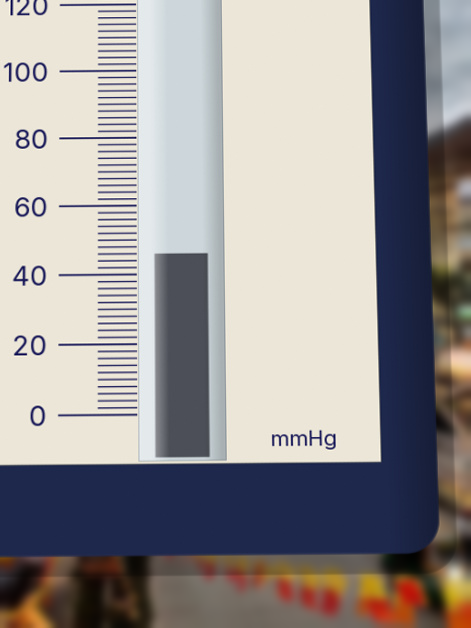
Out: value=46 unit=mmHg
